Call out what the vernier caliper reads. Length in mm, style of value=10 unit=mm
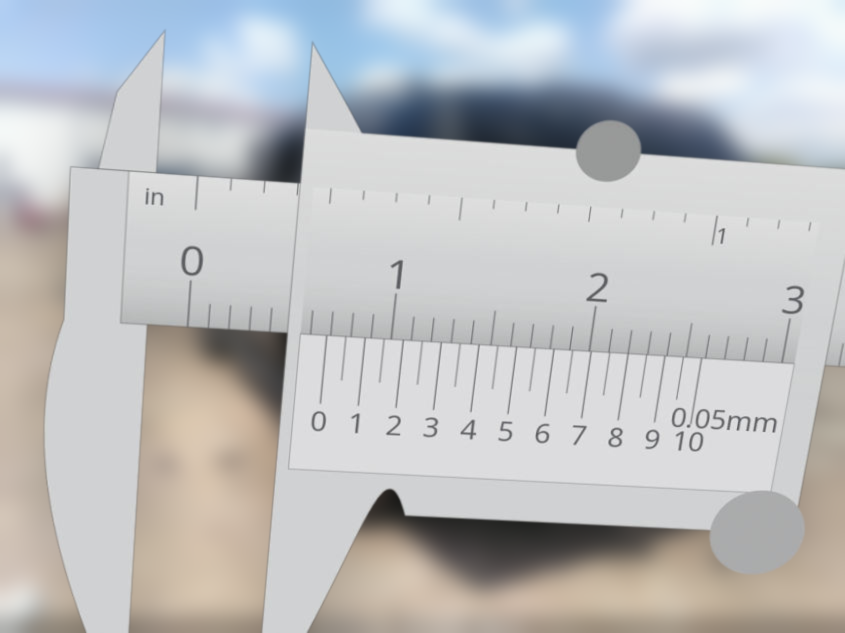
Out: value=6.8 unit=mm
